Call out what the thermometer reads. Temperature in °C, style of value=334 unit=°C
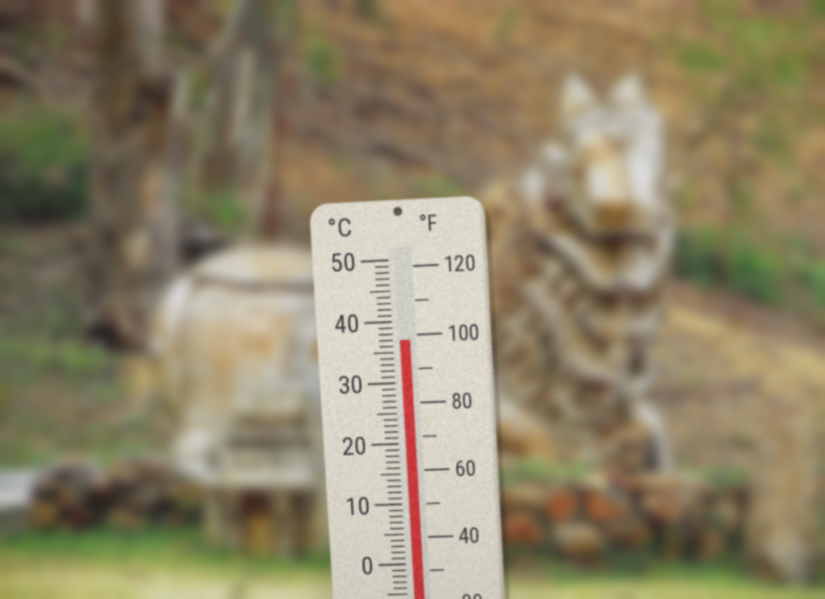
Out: value=37 unit=°C
